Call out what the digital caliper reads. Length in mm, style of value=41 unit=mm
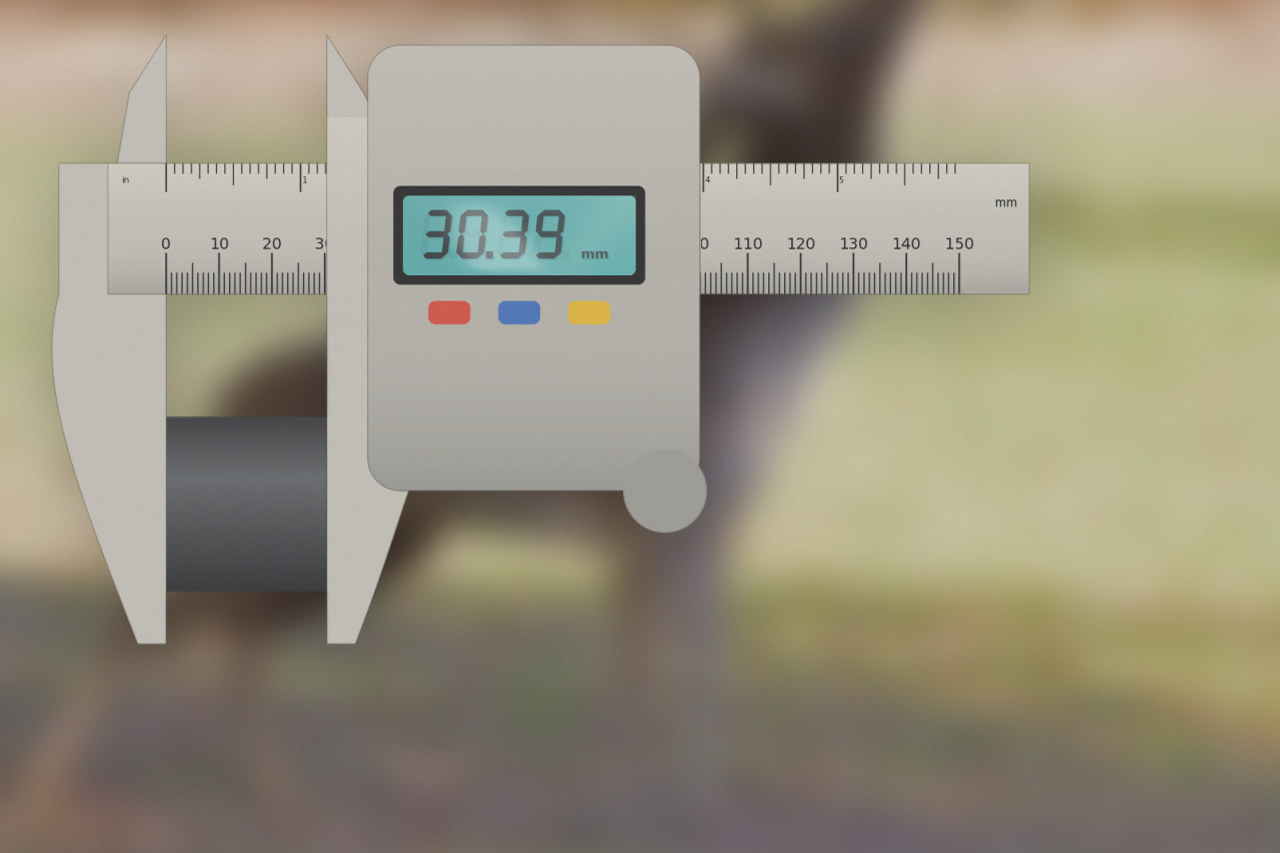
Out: value=30.39 unit=mm
